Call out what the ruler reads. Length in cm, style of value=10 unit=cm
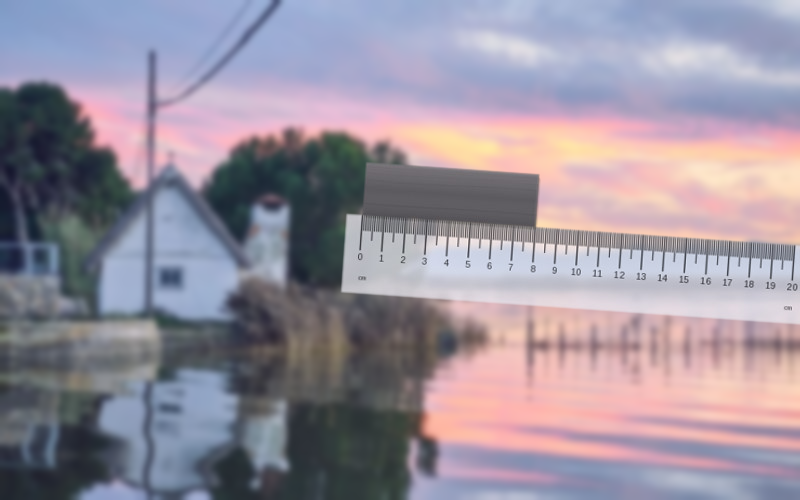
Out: value=8 unit=cm
